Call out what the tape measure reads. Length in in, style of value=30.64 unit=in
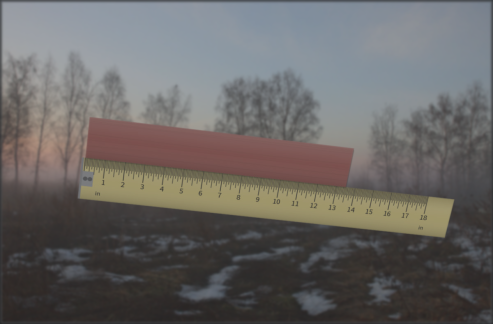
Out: value=13.5 unit=in
